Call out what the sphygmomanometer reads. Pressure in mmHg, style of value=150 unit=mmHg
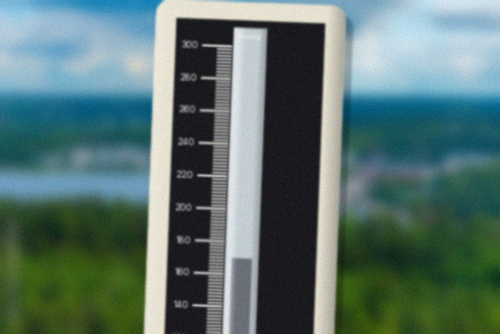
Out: value=170 unit=mmHg
